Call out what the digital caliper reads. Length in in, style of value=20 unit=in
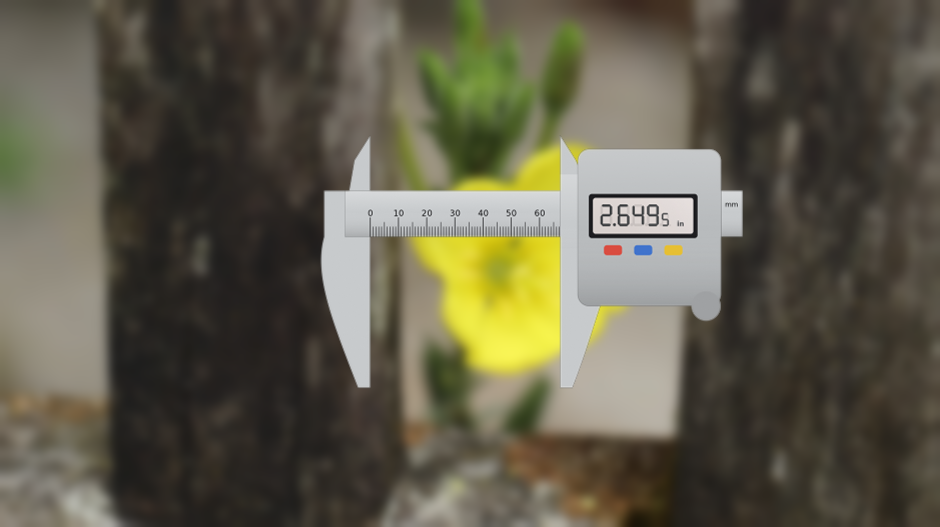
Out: value=2.6495 unit=in
